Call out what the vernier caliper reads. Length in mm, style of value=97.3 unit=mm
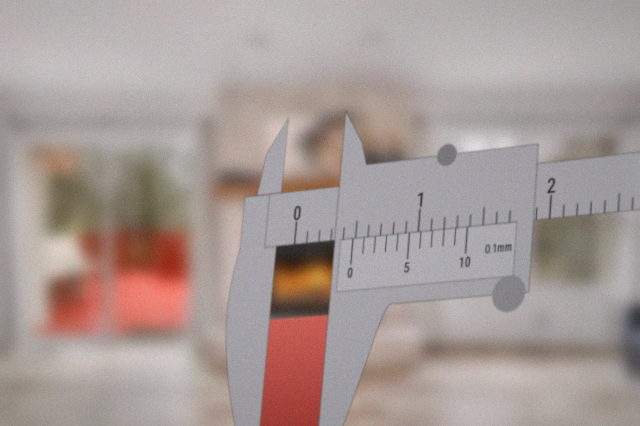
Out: value=4.8 unit=mm
